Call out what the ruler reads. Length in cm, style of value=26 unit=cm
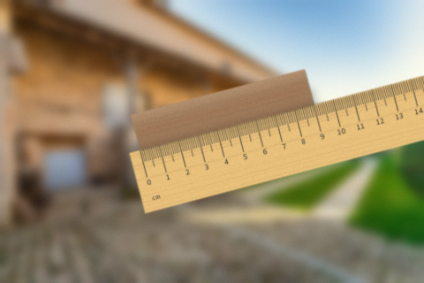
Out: value=9 unit=cm
